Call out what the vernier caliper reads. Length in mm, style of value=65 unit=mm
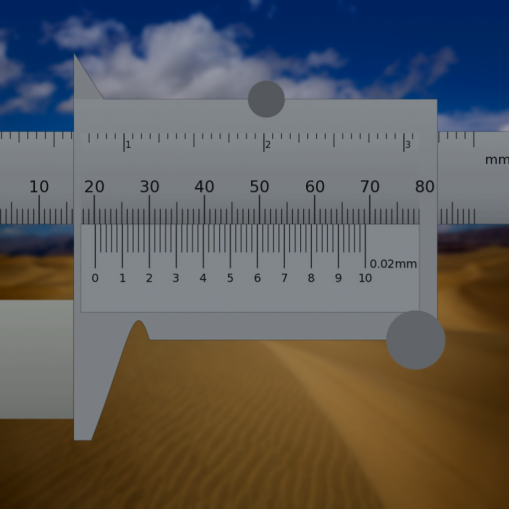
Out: value=20.2 unit=mm
